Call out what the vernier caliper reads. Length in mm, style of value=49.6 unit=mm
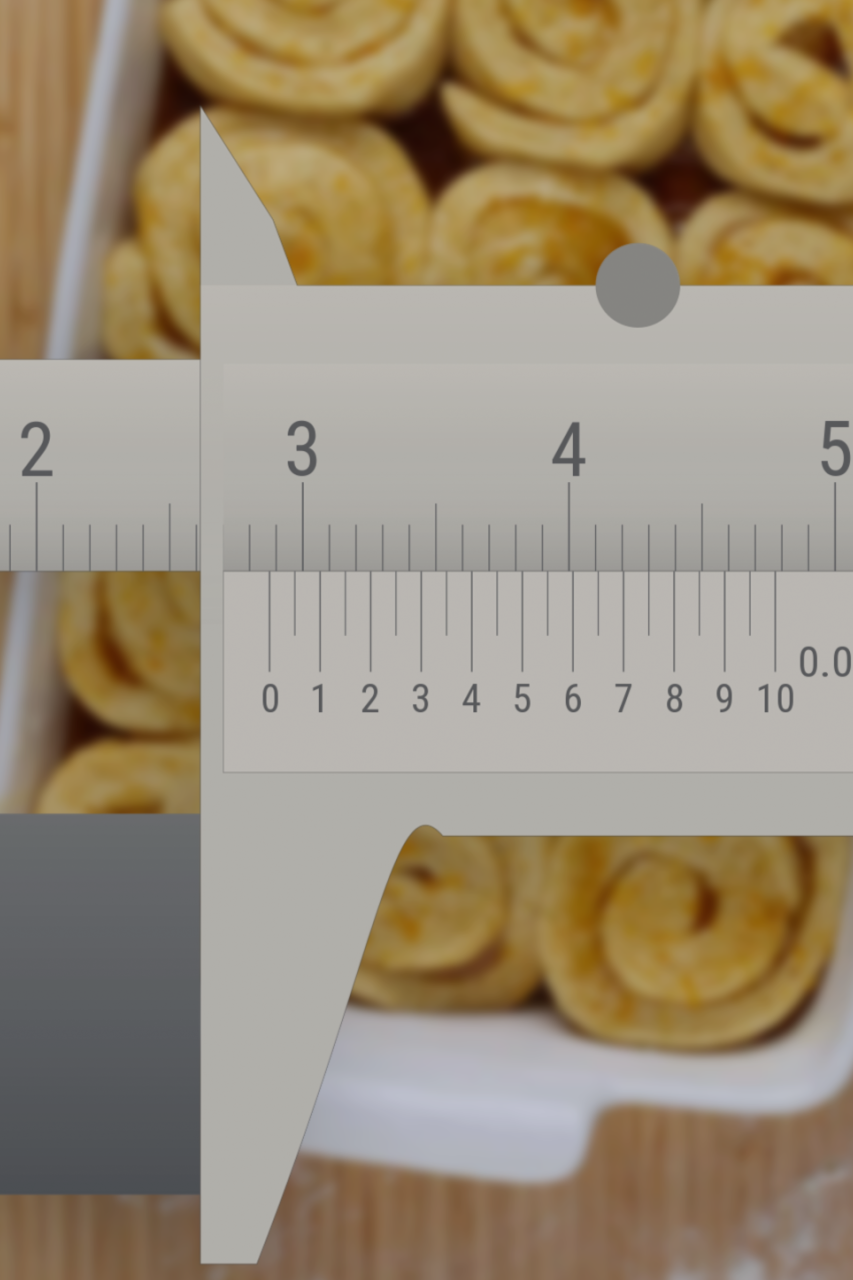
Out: value=28.75 unit=mm
